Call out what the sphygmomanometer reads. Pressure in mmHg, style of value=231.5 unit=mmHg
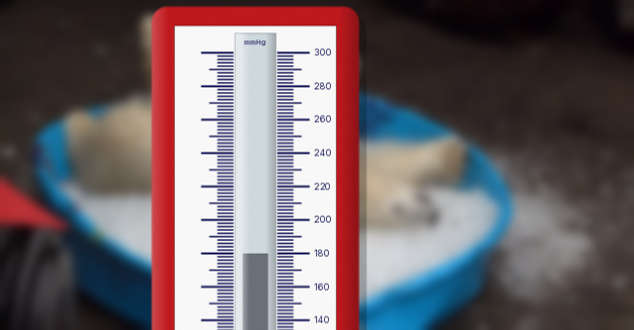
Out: value=180 unit=mmHg
